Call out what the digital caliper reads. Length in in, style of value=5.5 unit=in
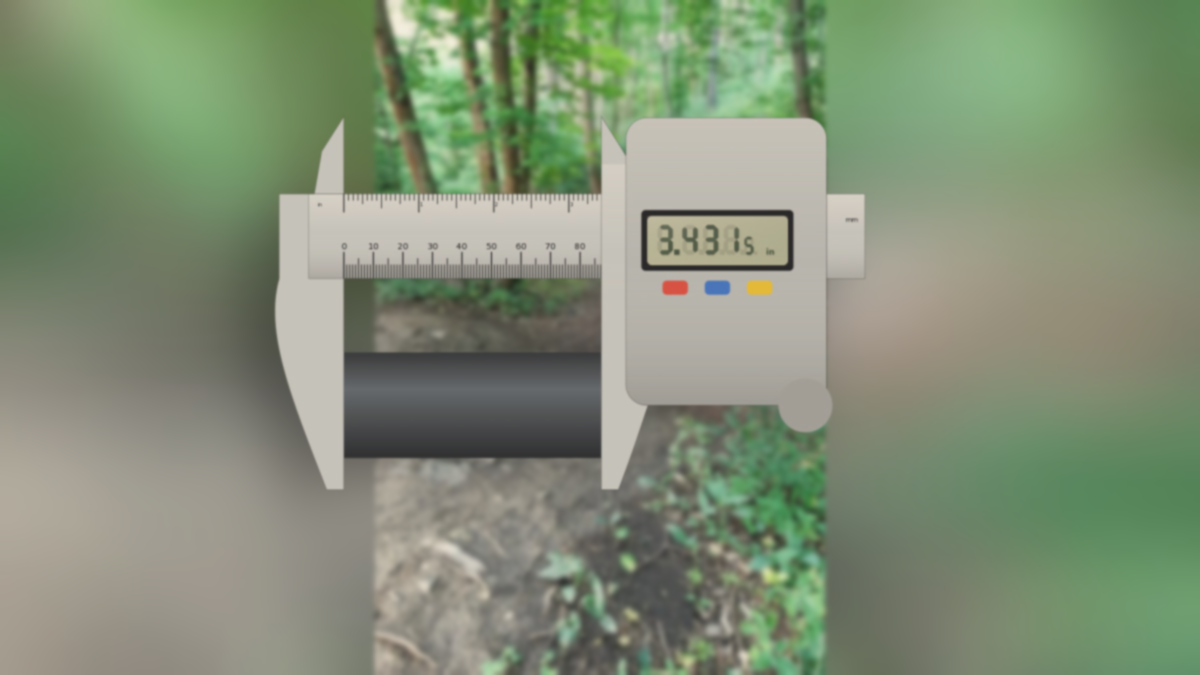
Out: value=3.4315 unit=in
